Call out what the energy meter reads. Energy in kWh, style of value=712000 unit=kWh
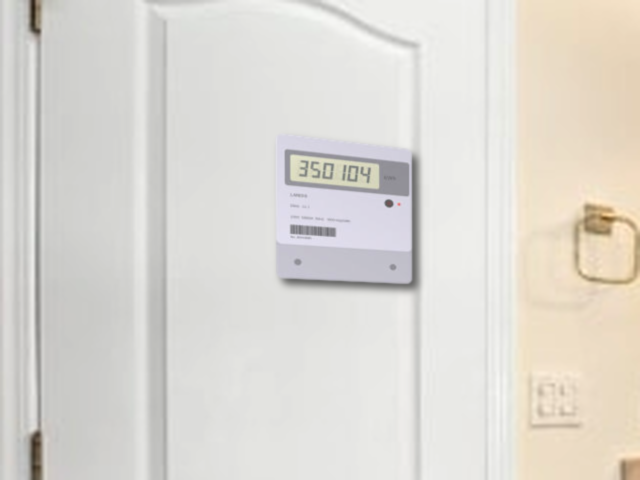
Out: value=350104 unit=kWh
